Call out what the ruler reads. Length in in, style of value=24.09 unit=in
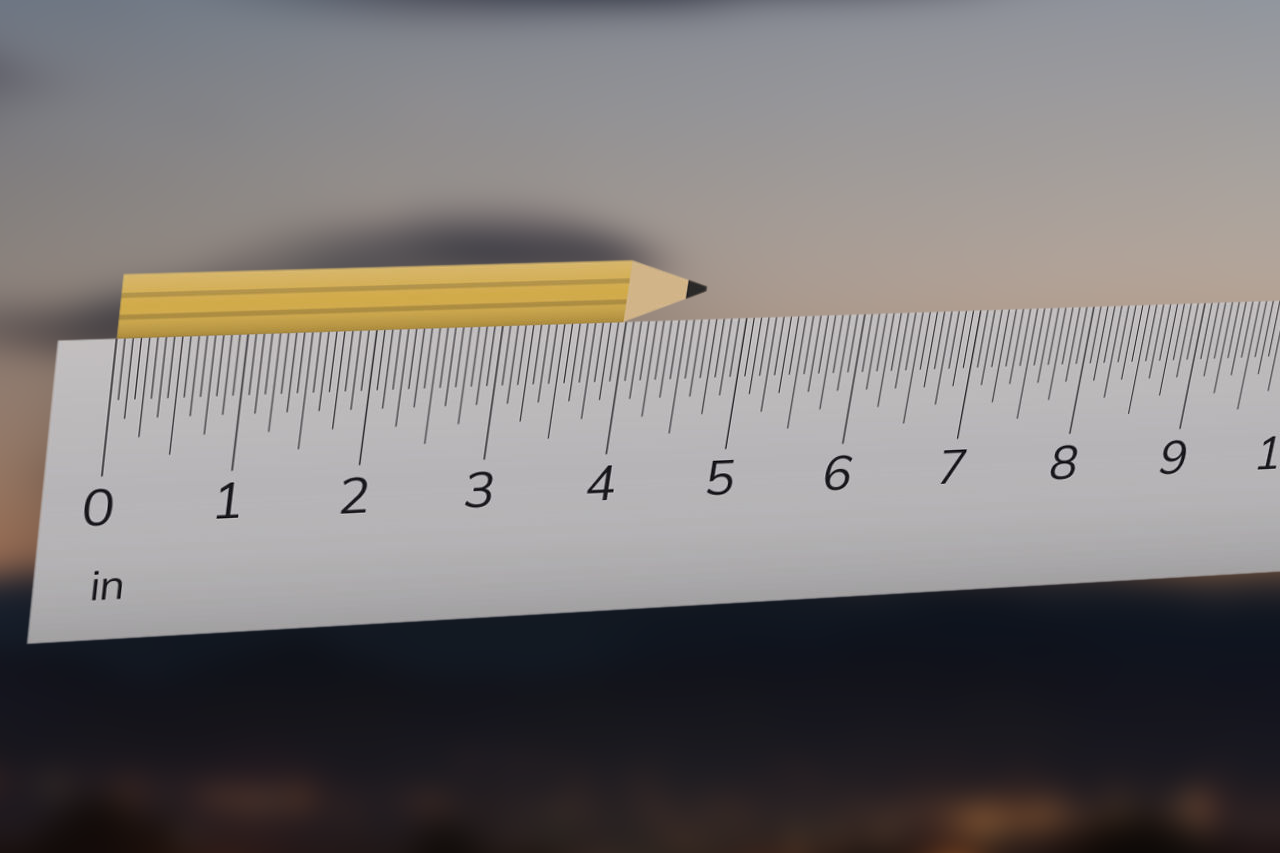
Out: value=4.625 unit=in
